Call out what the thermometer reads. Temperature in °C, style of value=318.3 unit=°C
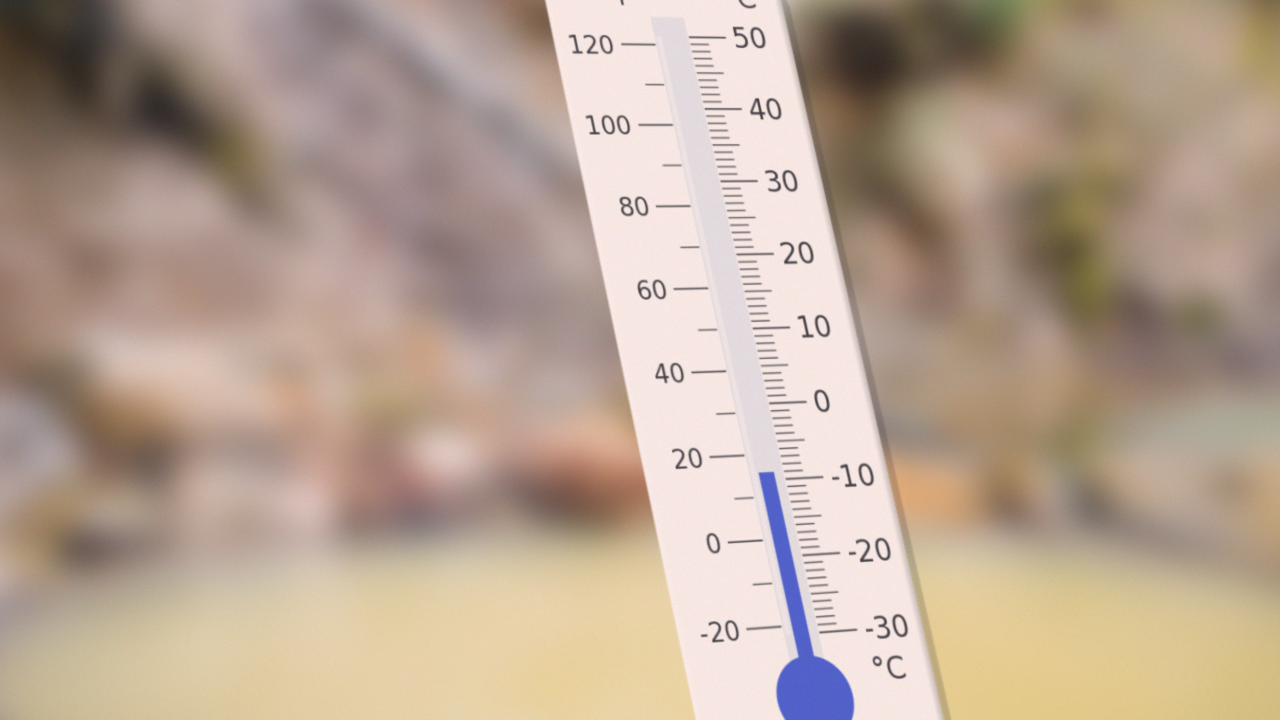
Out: value=-9 unit=°C
